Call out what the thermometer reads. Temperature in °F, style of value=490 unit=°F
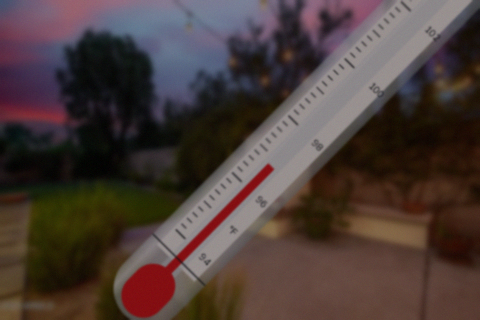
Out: value=96.8 unit=°F
